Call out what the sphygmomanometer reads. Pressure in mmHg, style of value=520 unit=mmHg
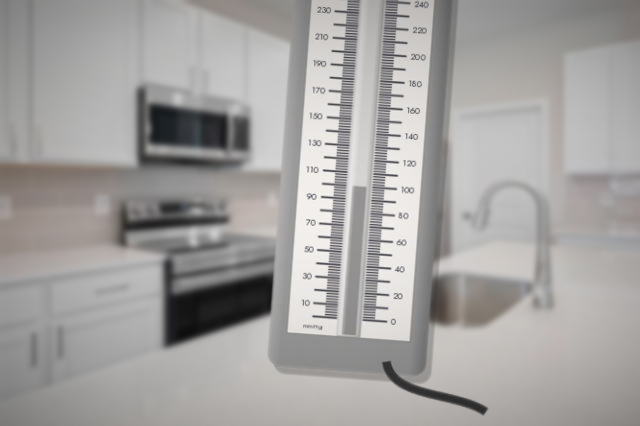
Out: value=100 unit=mmHg
